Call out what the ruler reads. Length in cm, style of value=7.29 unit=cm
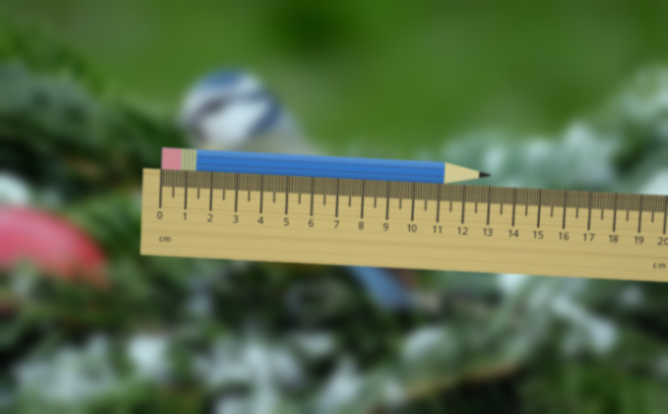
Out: value=13 unit=cm
